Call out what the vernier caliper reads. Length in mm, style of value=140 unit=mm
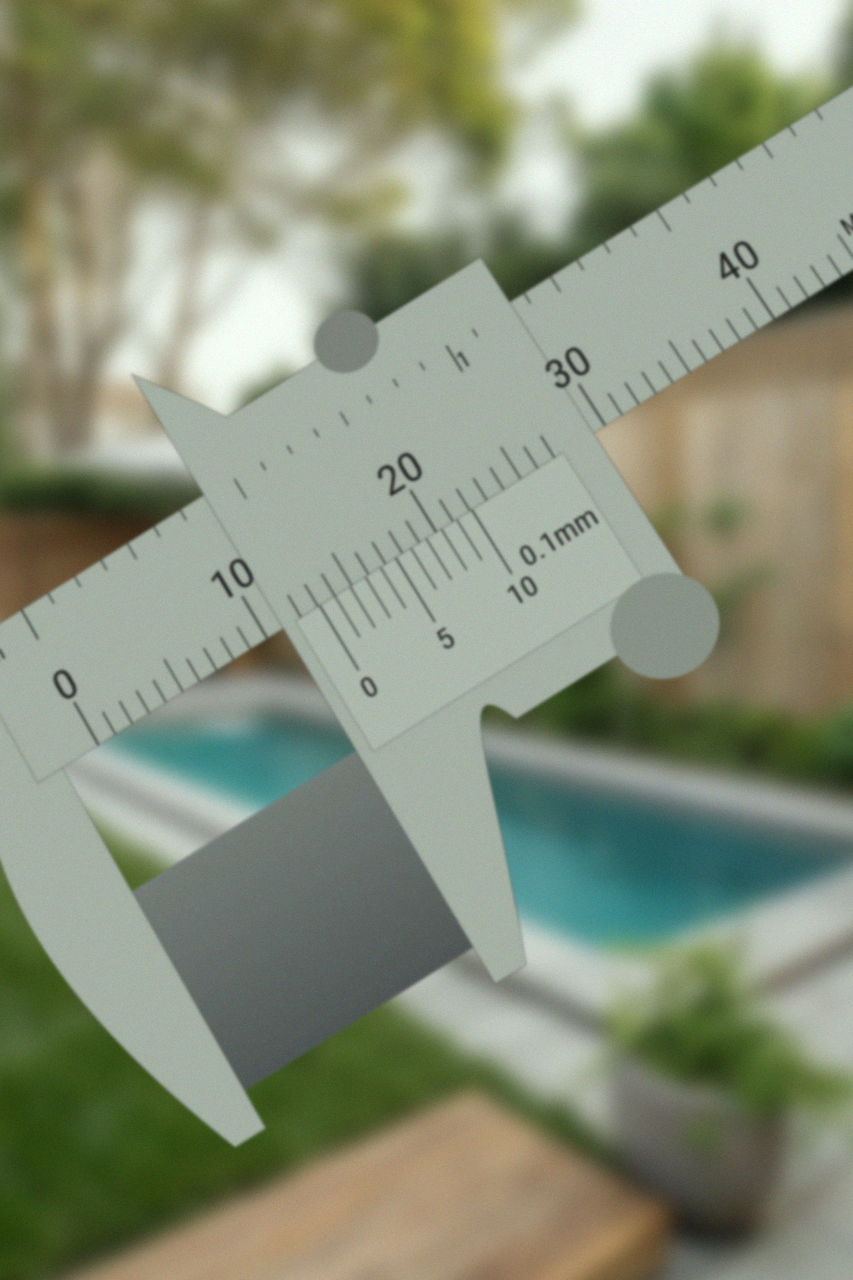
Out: value=13.1 unit=mm
